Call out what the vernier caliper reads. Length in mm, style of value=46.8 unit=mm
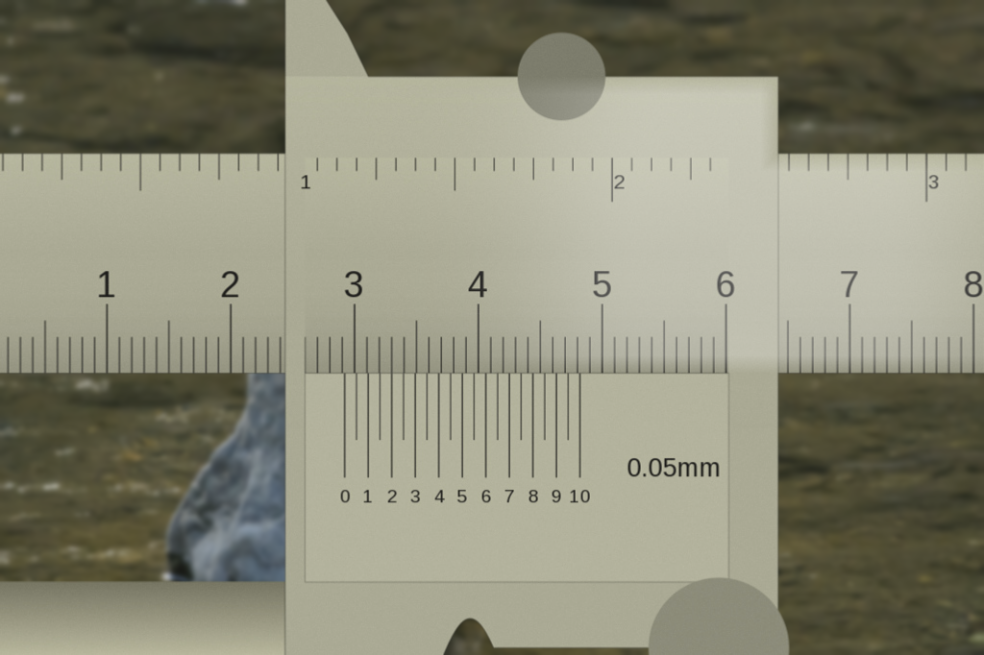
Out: value=29.2 unit=mm
